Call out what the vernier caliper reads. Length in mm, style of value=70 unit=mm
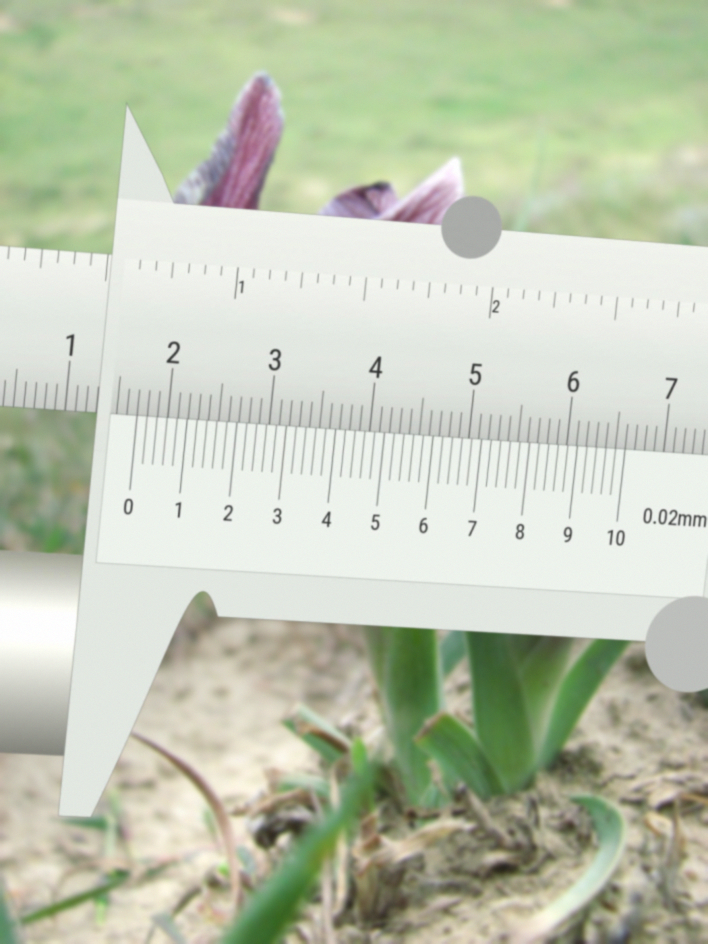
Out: value=17.0 unit=mm
